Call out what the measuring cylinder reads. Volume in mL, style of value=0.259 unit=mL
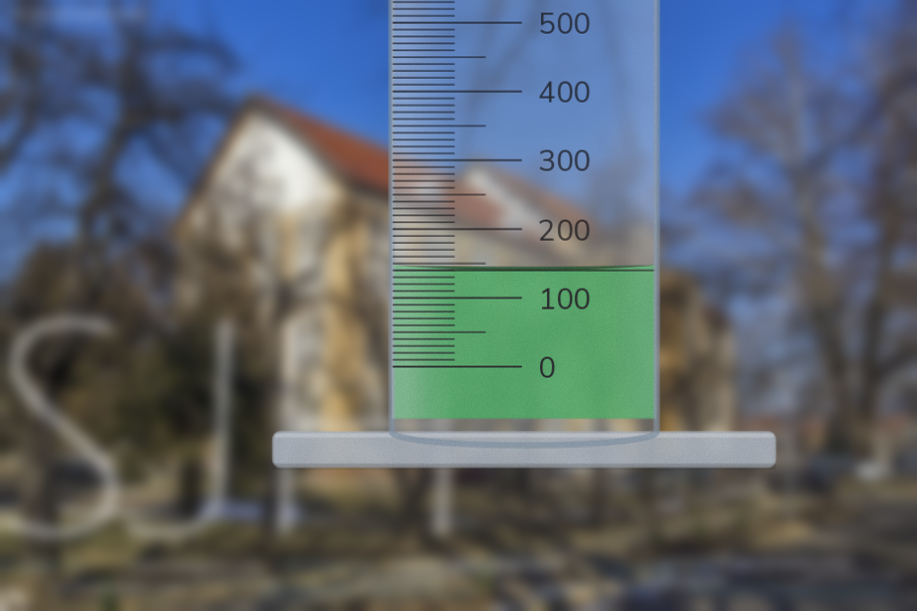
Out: value=140 unit=mL
